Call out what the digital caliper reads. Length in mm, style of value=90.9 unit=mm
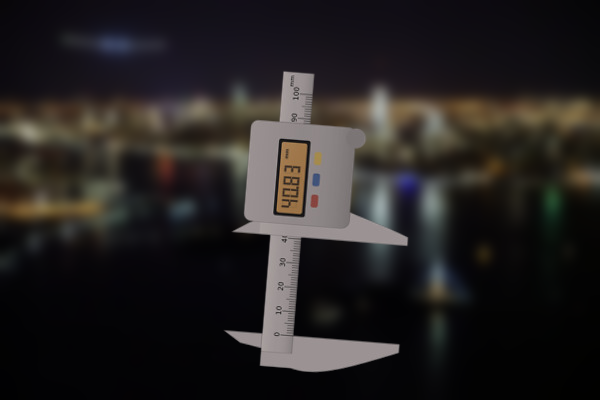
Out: value=40.83 unit=mm
